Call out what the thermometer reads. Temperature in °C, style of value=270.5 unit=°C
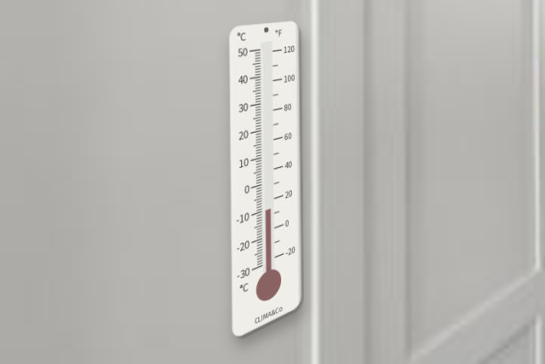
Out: value=-10 unit=°C
